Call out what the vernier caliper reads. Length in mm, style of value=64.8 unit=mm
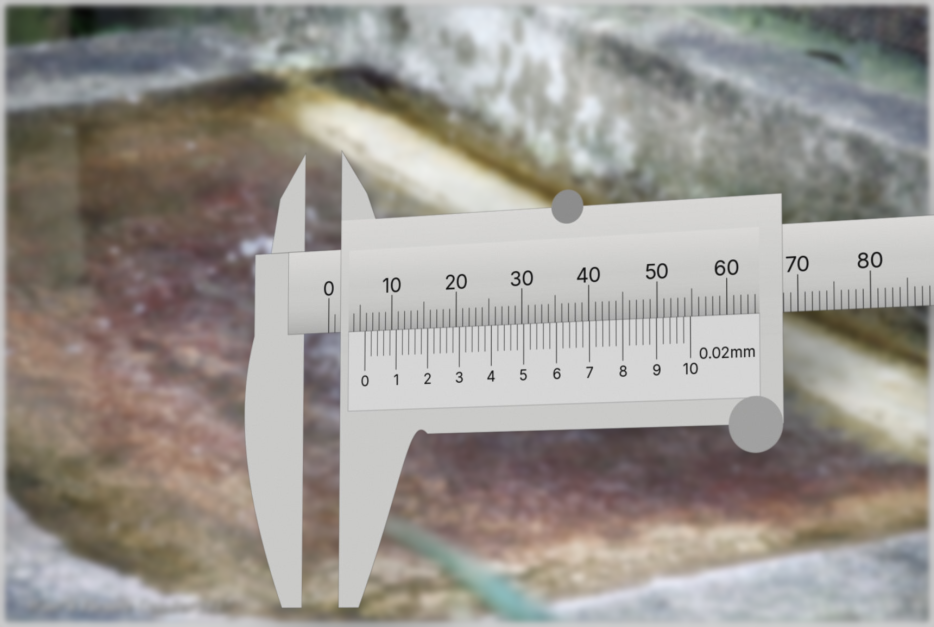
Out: value=5.8 unit=mm
